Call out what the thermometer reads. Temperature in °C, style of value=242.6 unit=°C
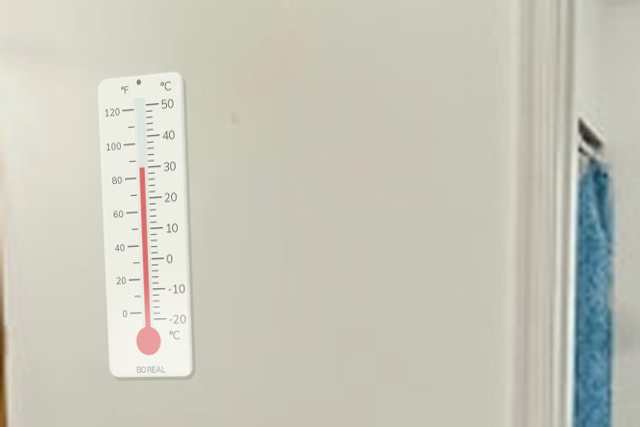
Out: value=30 unit=°C
